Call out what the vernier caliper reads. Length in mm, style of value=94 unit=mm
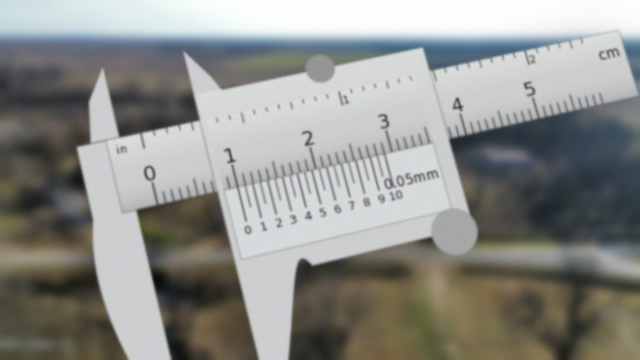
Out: value=10.0 unit=mm
